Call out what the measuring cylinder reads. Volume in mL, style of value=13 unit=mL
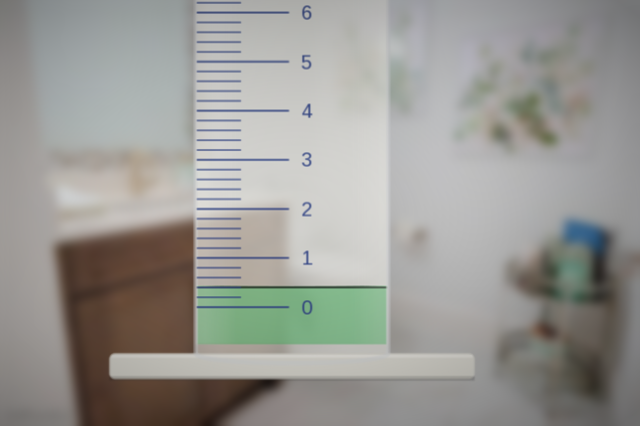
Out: value=0.4 unit=mL
